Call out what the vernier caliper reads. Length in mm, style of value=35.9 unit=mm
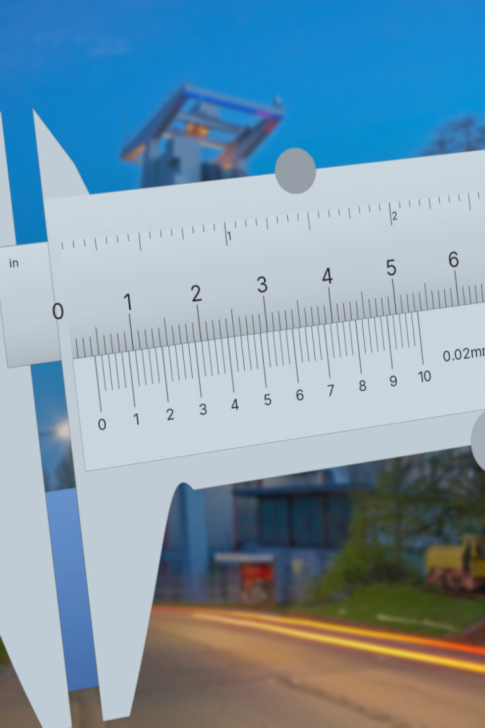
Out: value=4.4 unit=mm
